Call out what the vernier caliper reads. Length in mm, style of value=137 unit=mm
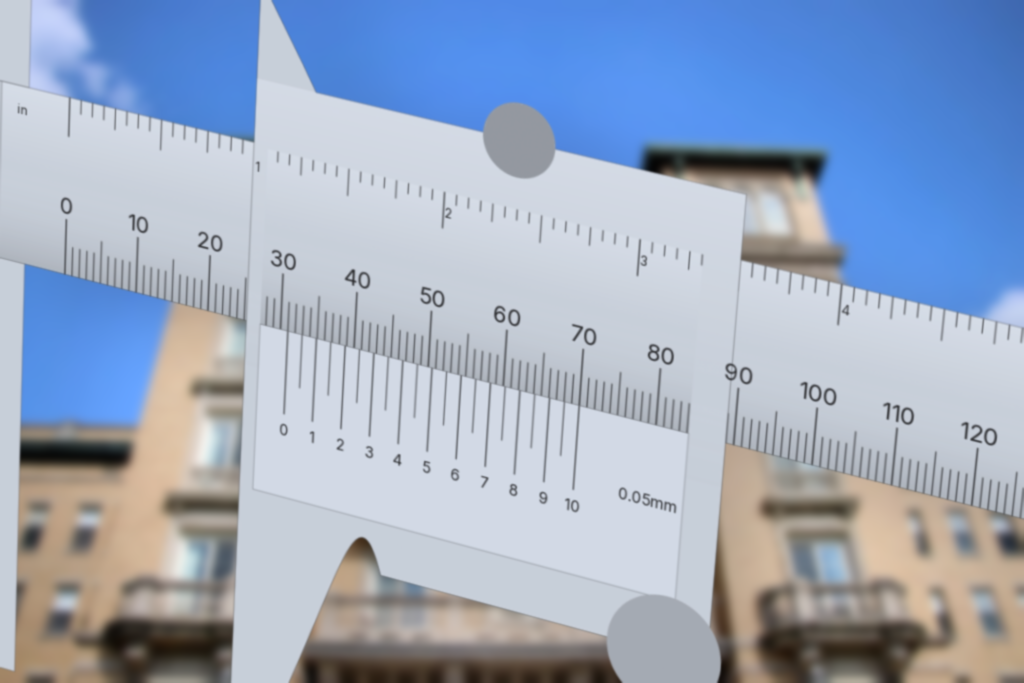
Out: value=31.0 unit=mm
